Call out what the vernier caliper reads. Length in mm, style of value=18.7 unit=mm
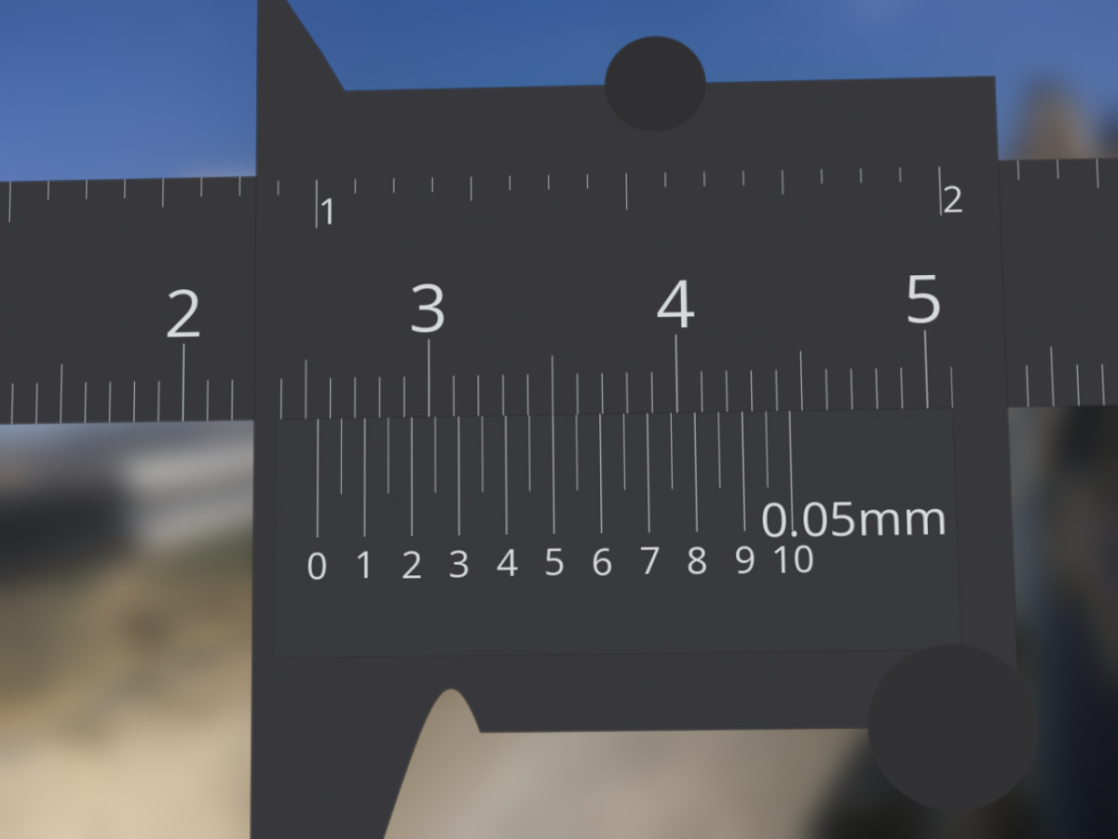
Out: value=25.50 unit=mm
